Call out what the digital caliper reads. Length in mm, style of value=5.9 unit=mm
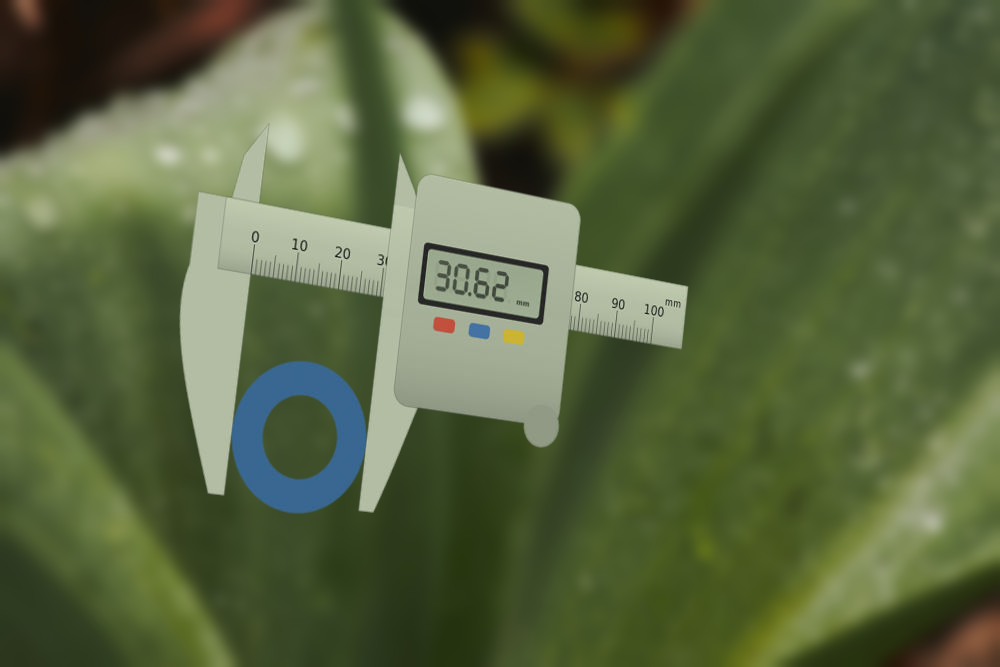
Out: value=30.62 unit=mm
